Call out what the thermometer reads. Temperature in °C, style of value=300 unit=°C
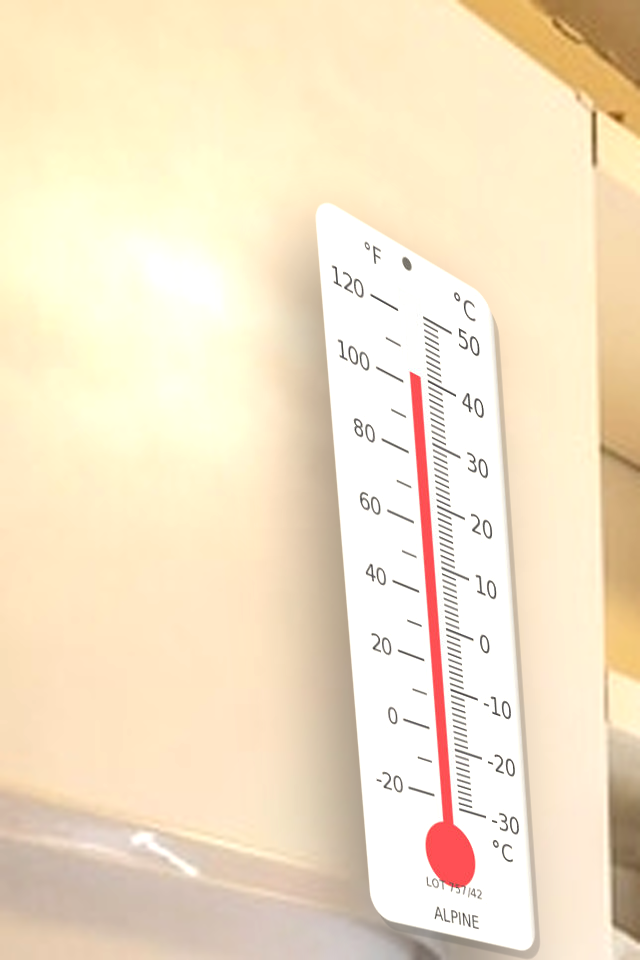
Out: value=40 unit=°C
